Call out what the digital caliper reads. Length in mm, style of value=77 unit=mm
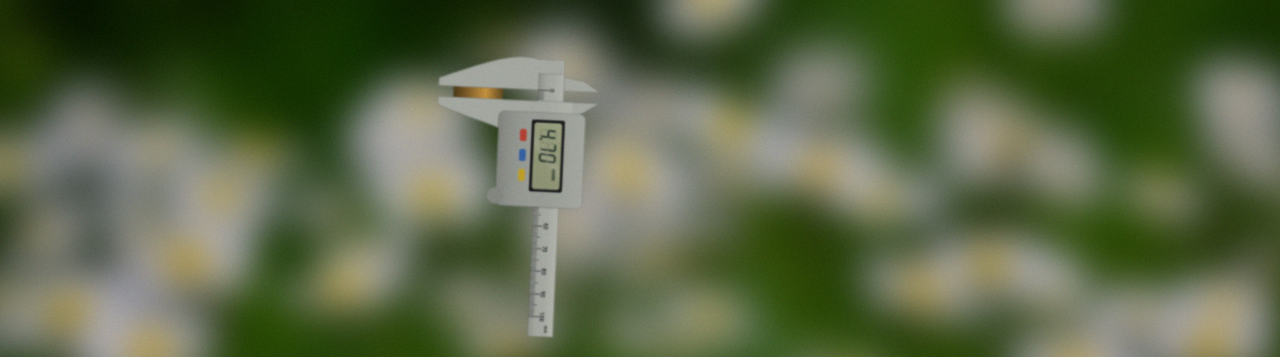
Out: value=4.70 unit=mm
